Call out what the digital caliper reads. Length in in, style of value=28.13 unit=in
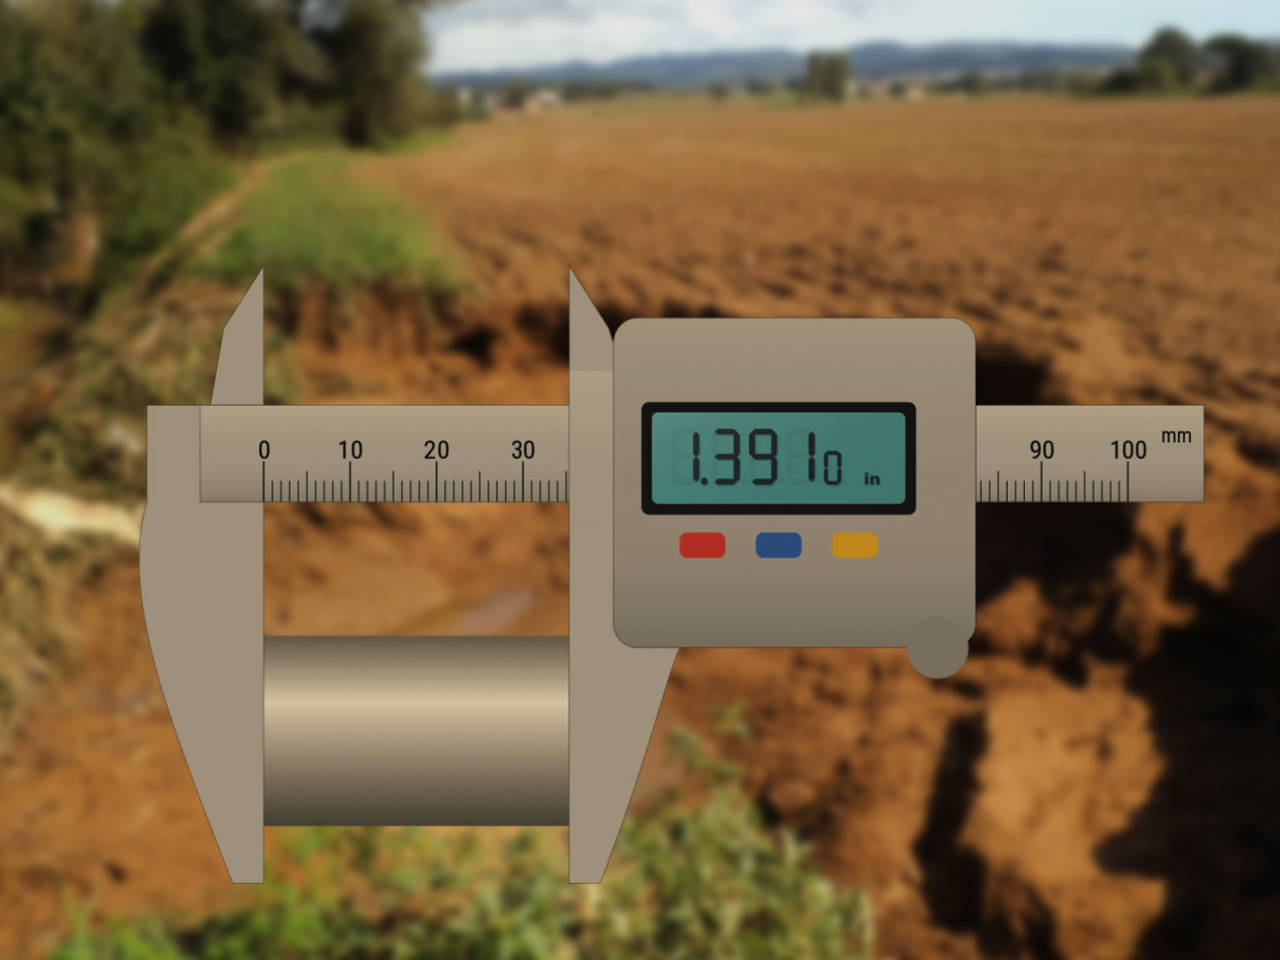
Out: value=1.3910 unit=in
